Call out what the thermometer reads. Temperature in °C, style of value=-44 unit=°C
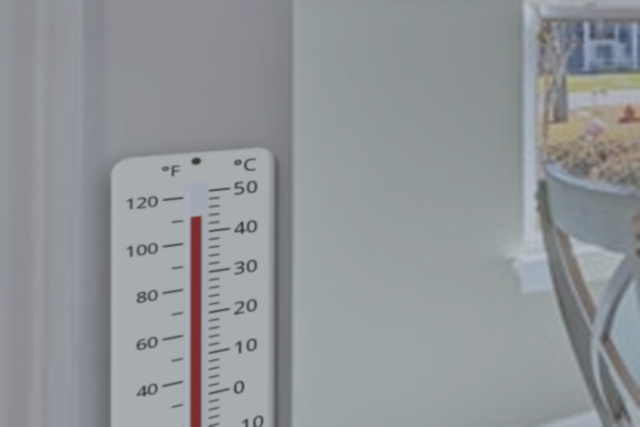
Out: value=44 unit=°C
